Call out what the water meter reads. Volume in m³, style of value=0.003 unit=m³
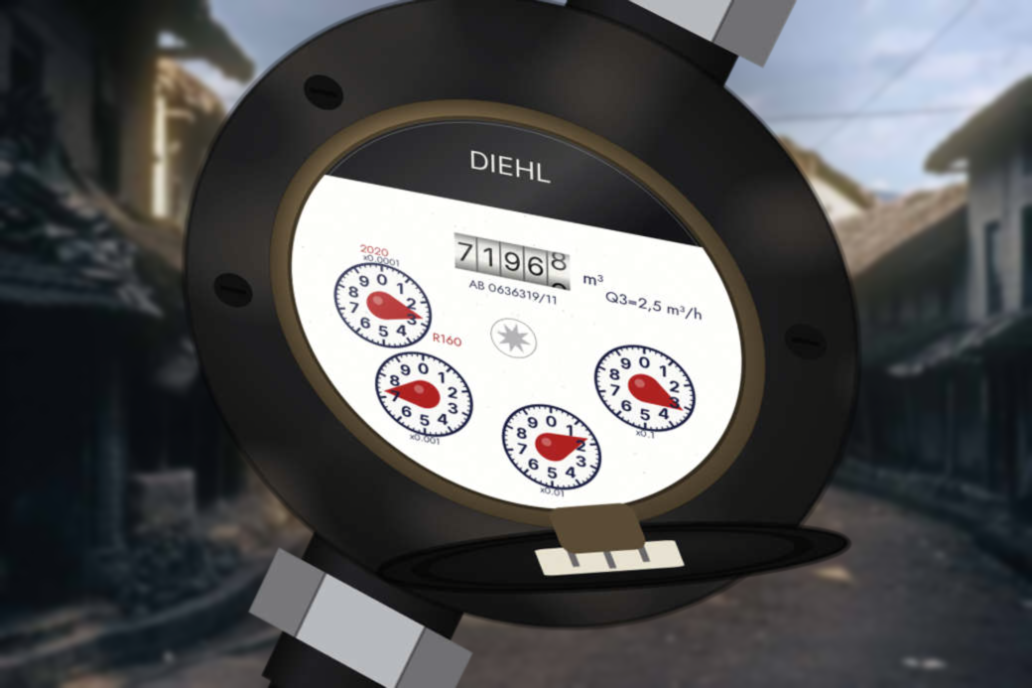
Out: value=71968.3172 unit=m³
